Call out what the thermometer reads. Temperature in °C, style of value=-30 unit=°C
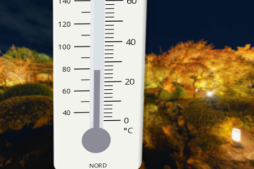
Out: value=26 unit=°C
